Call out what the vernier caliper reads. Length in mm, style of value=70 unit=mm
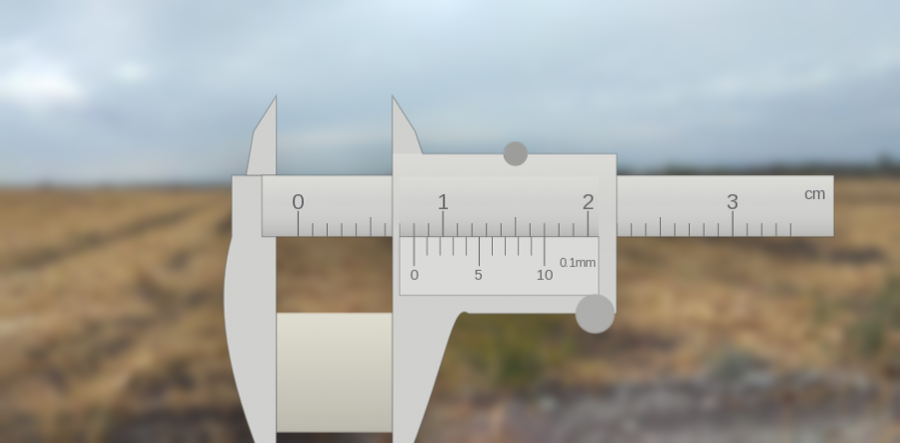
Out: value=8.0 unit=mm
